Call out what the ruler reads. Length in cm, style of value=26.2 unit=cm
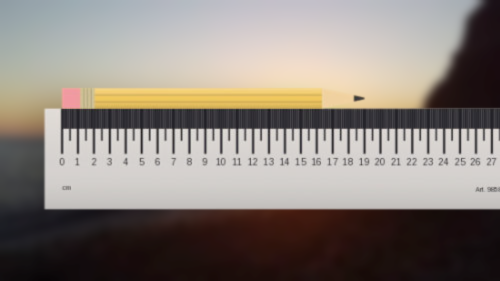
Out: value=19 unit=cm
